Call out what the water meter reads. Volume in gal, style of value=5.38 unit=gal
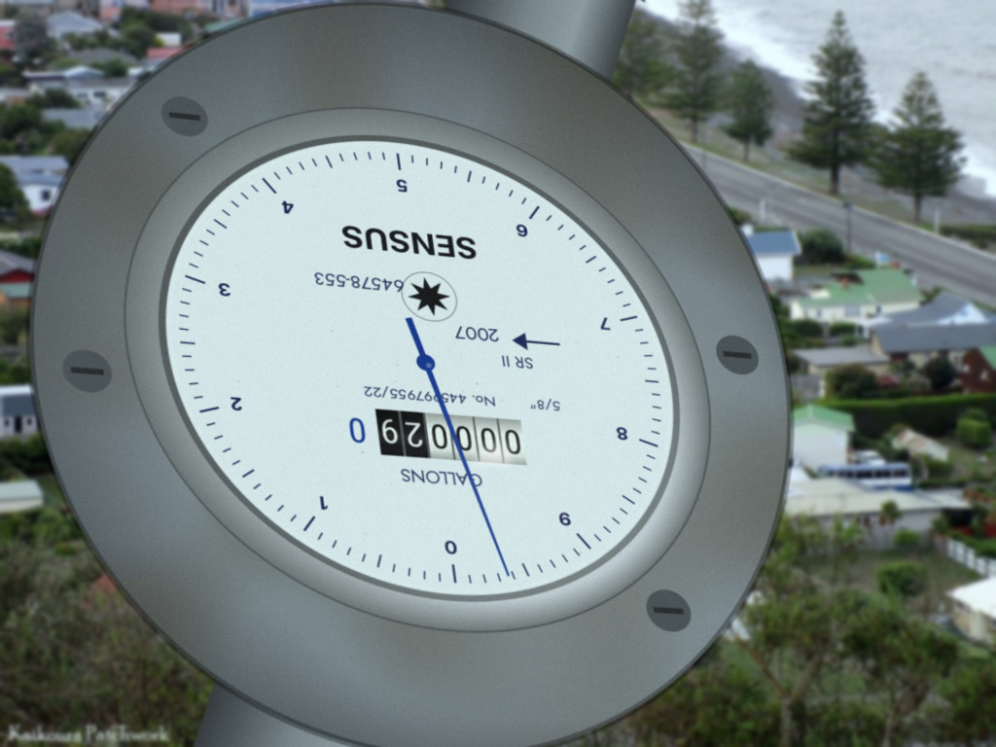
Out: value=289.6 unit=gal
